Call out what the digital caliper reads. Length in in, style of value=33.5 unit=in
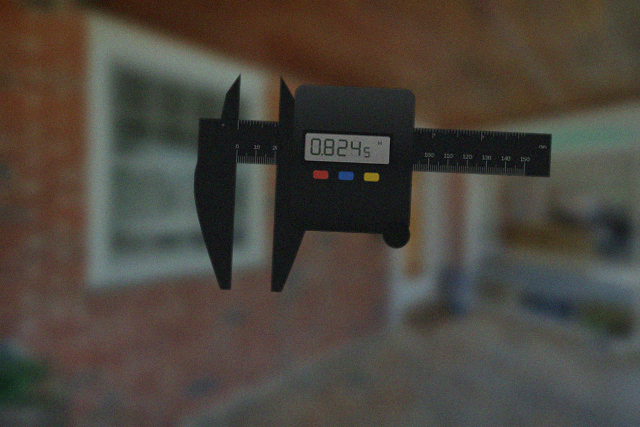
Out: value=0.8245 unit=in
